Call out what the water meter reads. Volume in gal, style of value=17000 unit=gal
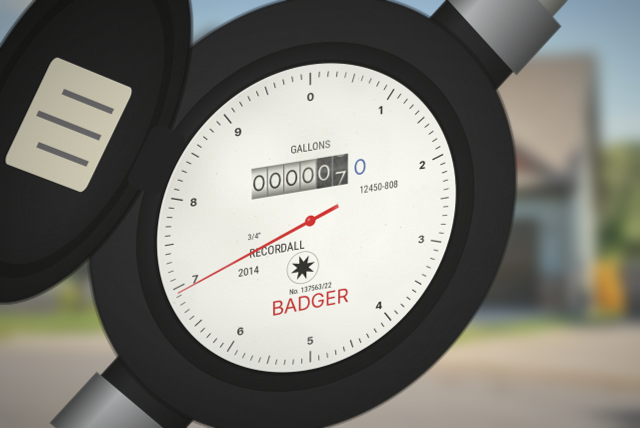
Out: value=66.9 unit=gal
